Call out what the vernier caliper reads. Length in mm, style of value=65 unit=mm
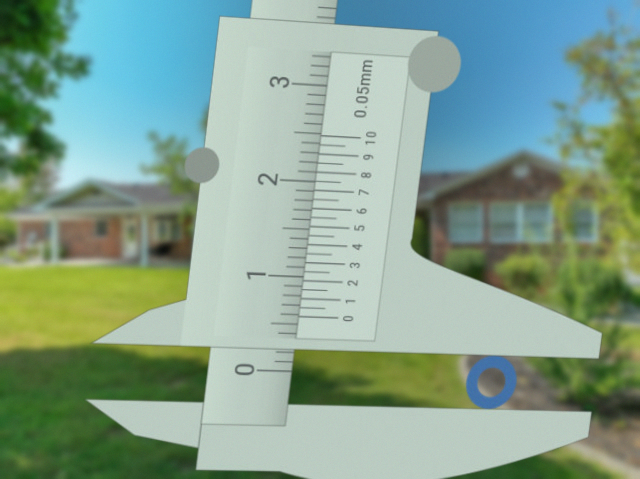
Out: value=5.8 unit=mm
